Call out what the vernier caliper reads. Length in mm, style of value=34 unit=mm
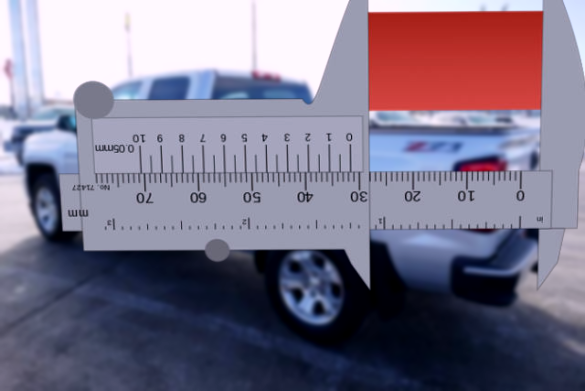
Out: value=31.6 unit=mm
